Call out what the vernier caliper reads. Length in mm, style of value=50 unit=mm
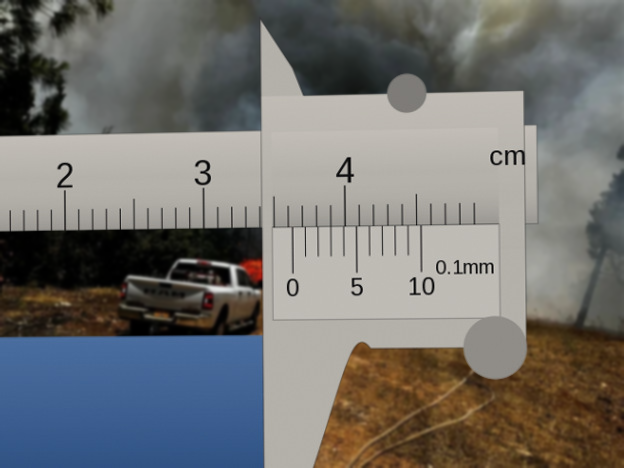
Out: value=36.3 unit=mm
